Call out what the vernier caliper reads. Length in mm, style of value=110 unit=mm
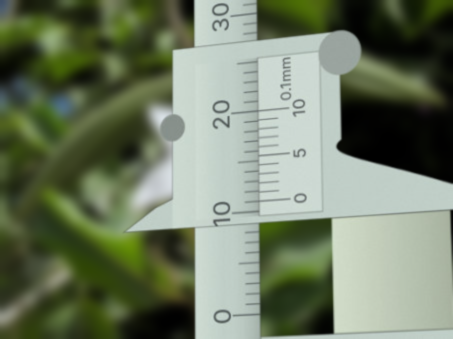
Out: value=11.0 unit=mm
